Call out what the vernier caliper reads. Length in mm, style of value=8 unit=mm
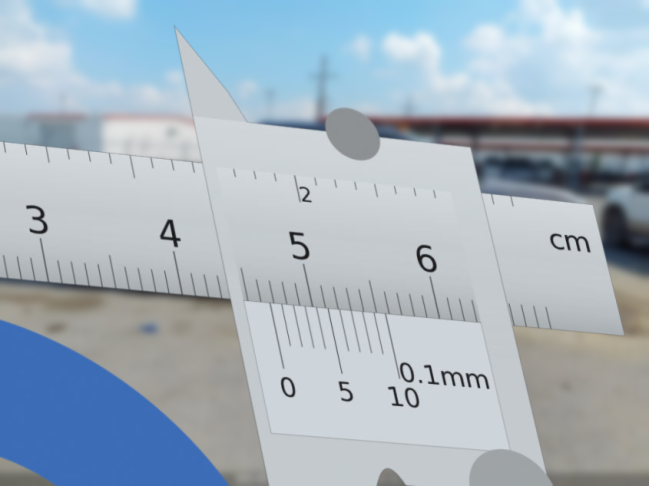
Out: value=46.7 unit=mm
